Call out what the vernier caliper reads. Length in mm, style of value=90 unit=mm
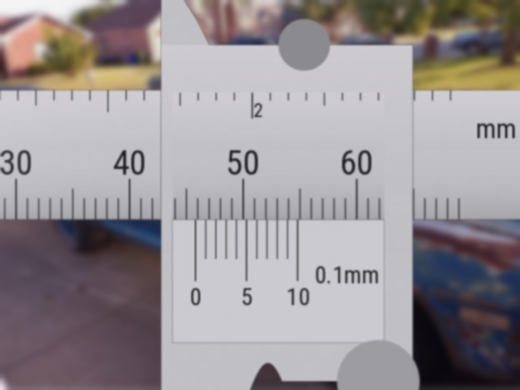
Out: value=45.8 unit=mm
